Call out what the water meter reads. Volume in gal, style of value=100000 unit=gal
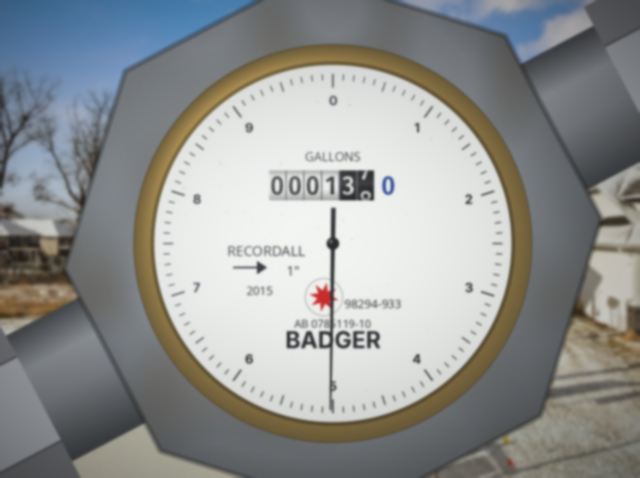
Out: value=1375.0 unit=gal
